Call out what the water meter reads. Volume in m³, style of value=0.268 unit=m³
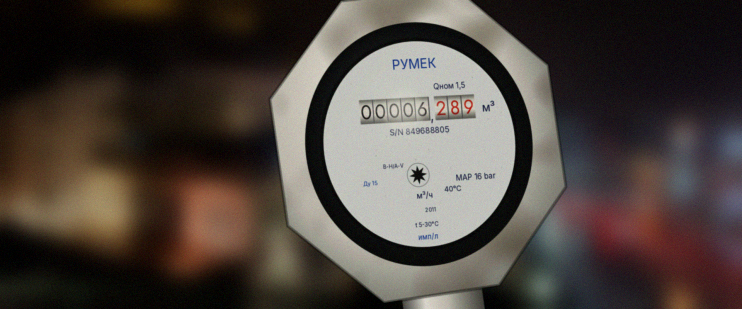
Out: value=6.289 unit=m³
